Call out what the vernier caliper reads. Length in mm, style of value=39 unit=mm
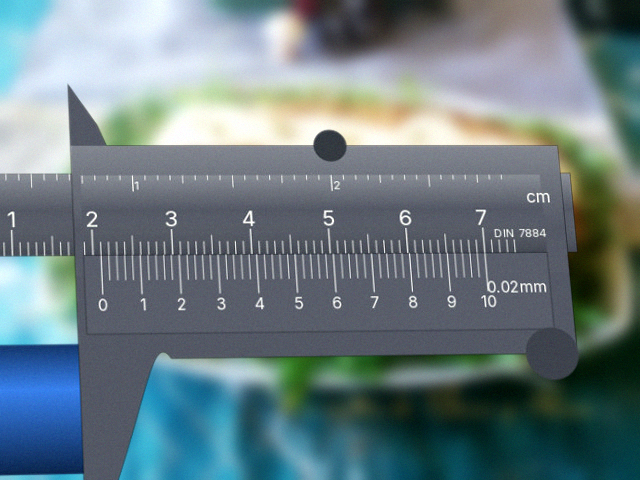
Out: value=21.0 unit=mm
